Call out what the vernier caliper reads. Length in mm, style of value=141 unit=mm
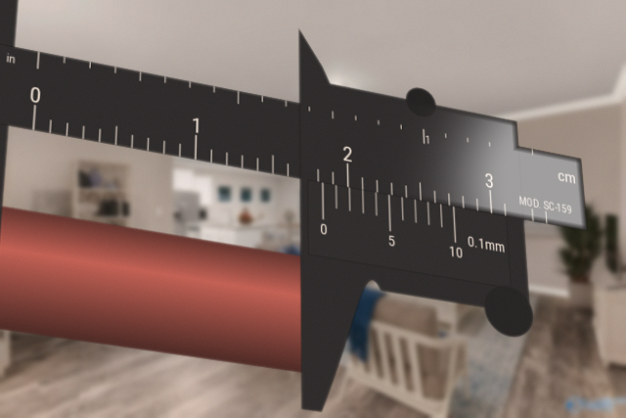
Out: value=18.3 unit=mm
